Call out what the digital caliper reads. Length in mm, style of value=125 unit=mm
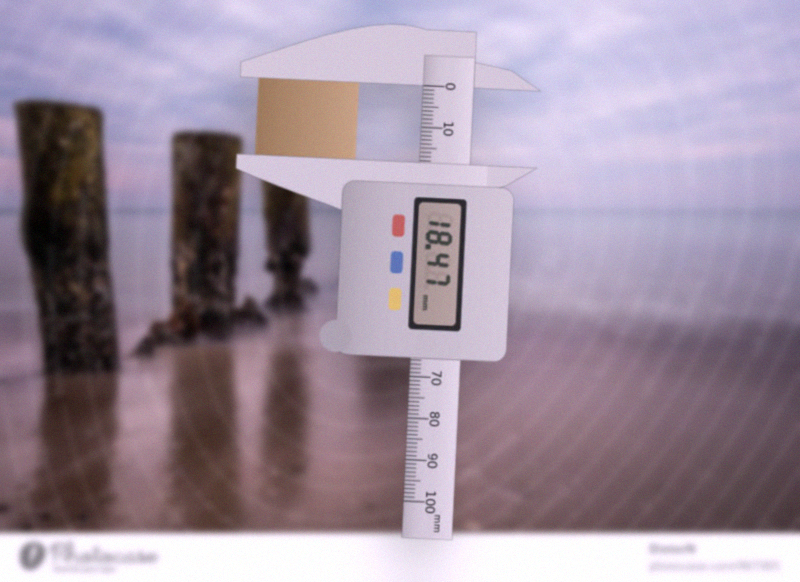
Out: value=18.47 unit=mm
